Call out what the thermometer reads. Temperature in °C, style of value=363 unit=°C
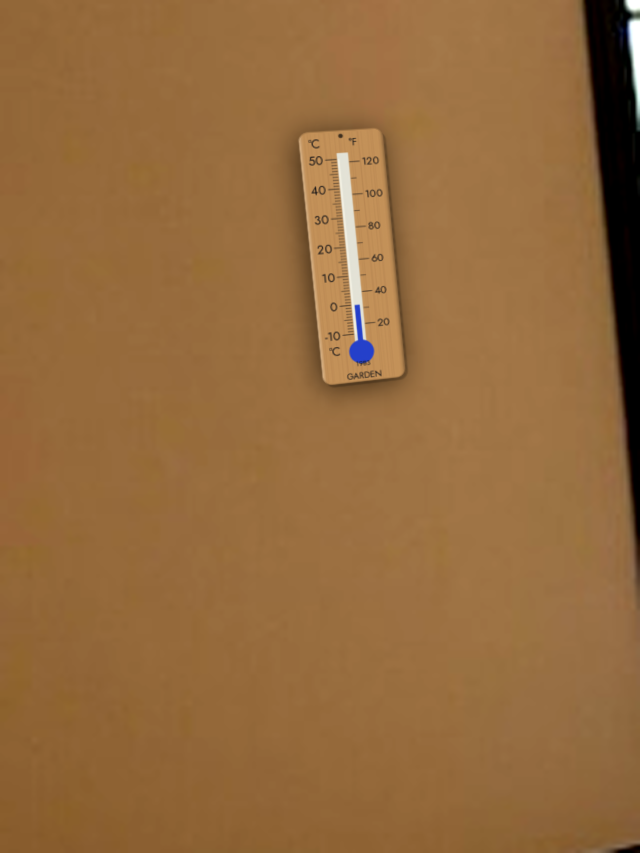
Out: value=0 unit=°C
